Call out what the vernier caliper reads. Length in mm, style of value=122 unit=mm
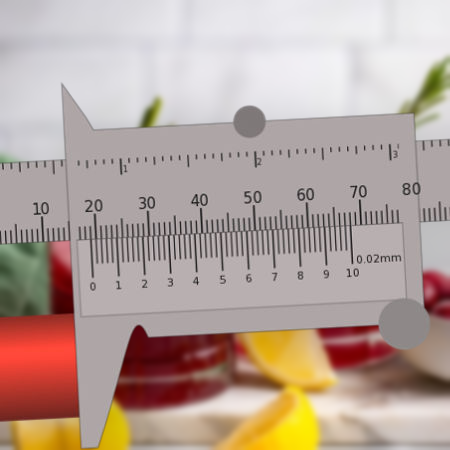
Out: value=19.0 unit=mm
